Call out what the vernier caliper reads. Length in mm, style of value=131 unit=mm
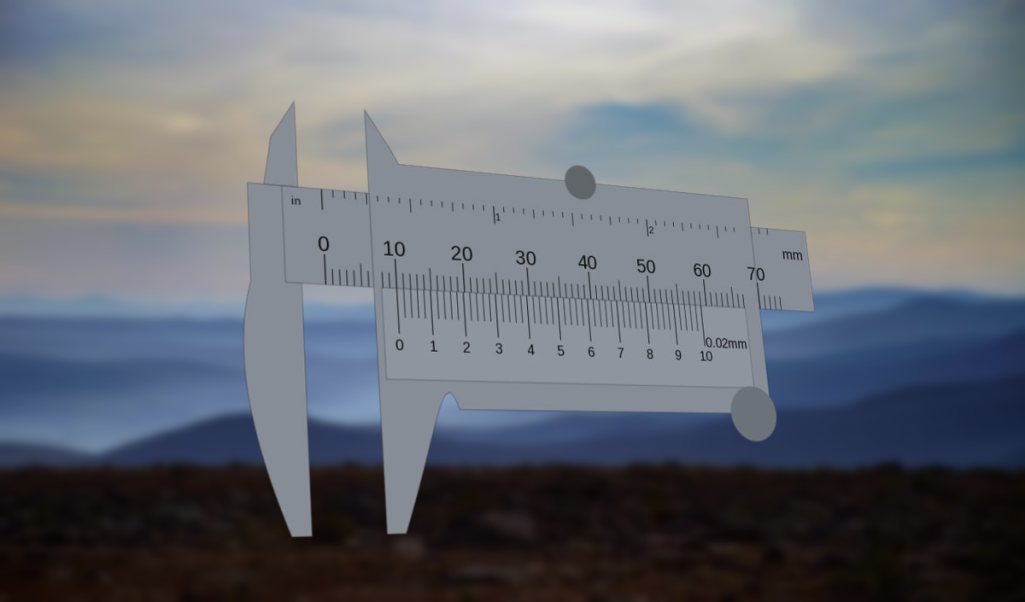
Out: value=10.0 unit=mm
